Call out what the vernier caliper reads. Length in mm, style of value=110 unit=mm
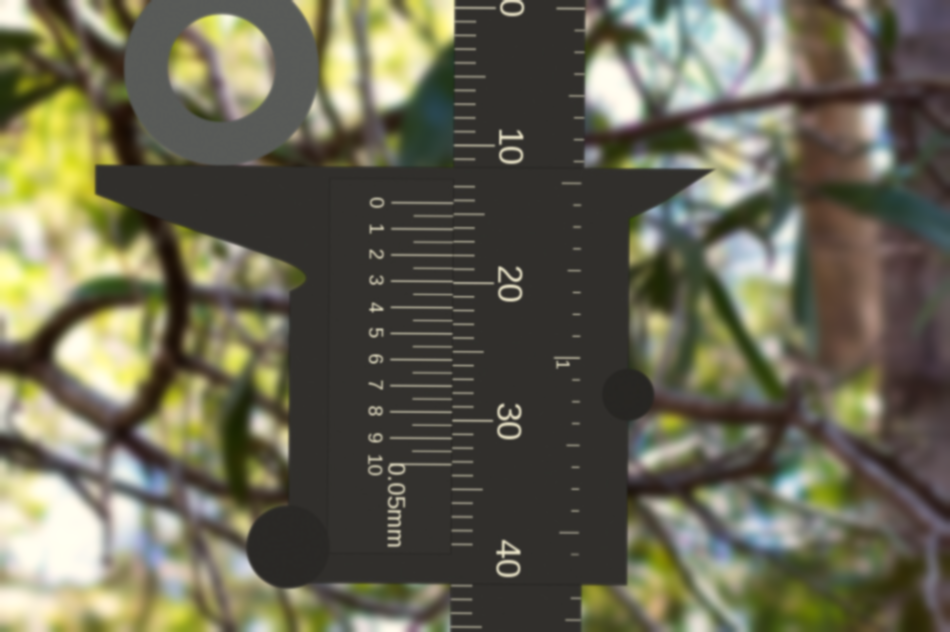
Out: value=14.2 unit=mm
